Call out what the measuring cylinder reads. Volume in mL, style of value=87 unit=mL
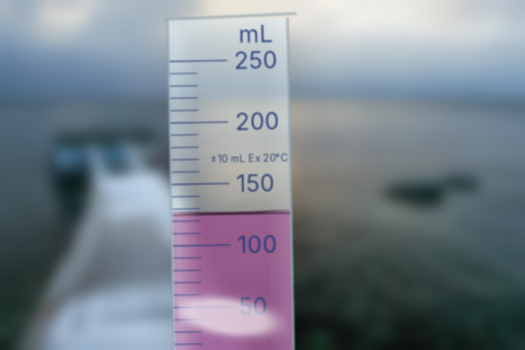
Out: value=125 unit=mL
